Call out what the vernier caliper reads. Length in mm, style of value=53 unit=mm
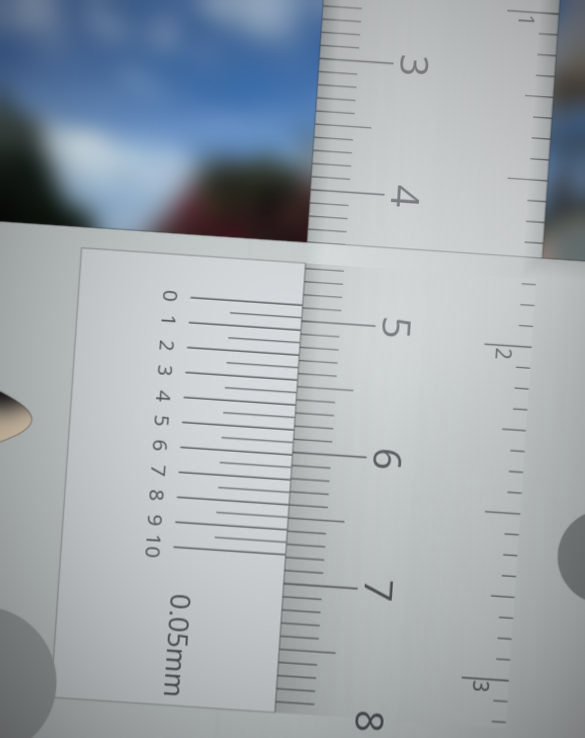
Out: value=48.8 unit=mm
